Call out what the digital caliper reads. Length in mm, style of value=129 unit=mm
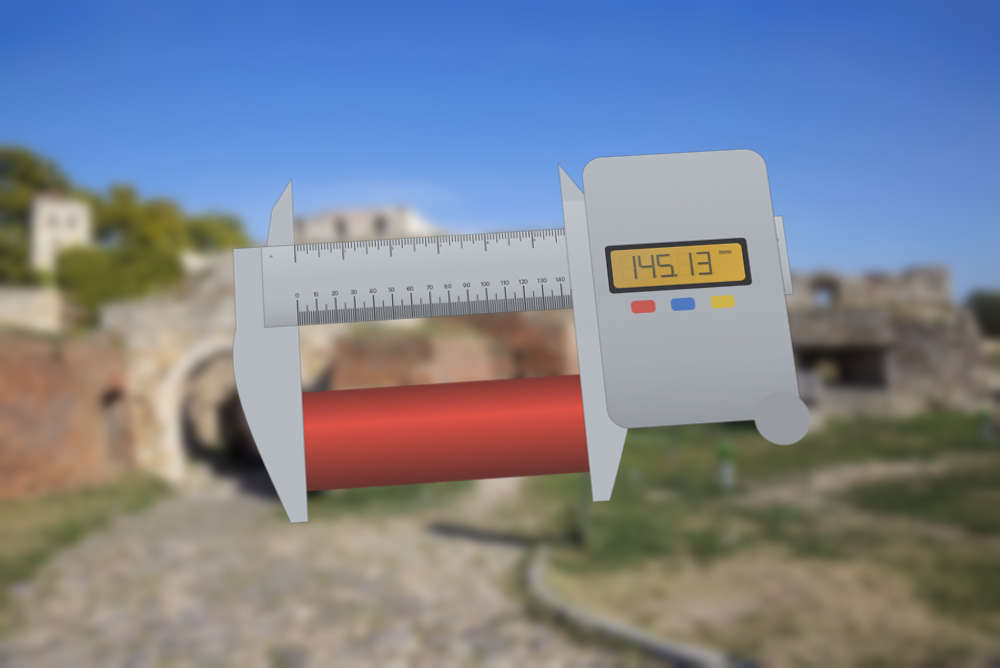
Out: value=145.13 unit=mm
